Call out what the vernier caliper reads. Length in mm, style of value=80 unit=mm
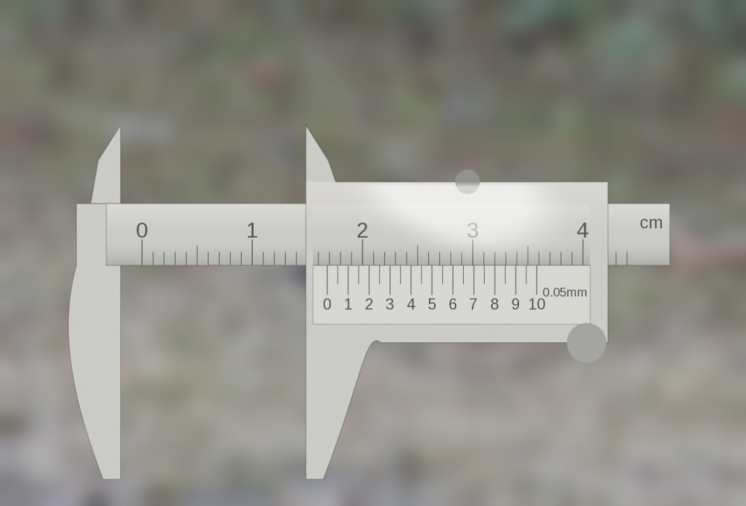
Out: value=16.8 unit=mm
